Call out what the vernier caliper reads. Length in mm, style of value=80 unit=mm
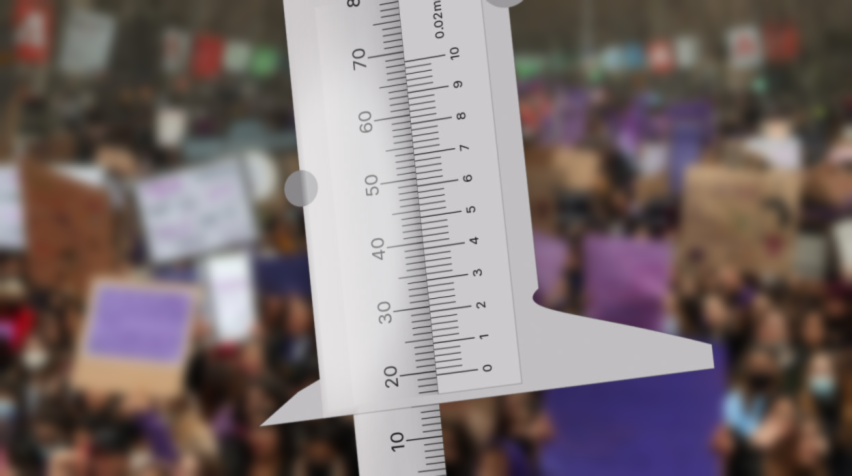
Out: value=19.4 unit=mm
